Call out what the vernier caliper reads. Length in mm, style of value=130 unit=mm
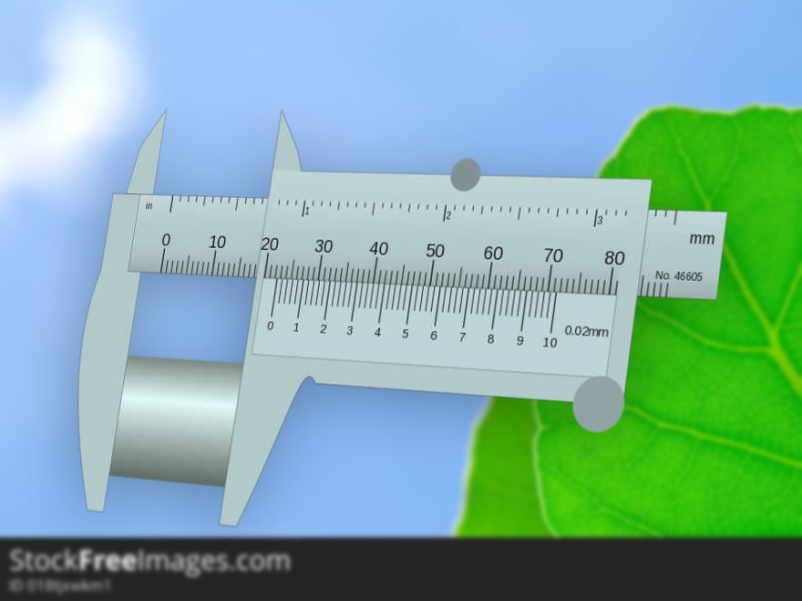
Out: value=22.4 unit=mm
